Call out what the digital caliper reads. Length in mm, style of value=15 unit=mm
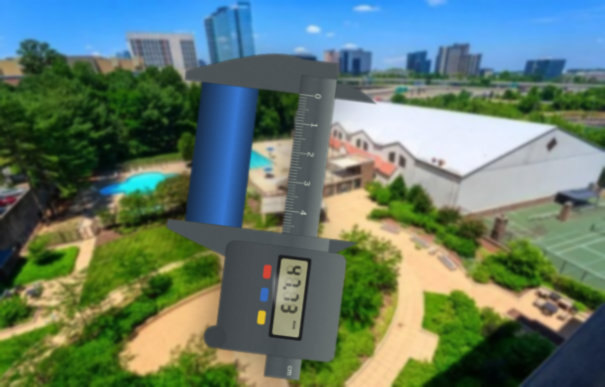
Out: value=47.73 unit=mm
